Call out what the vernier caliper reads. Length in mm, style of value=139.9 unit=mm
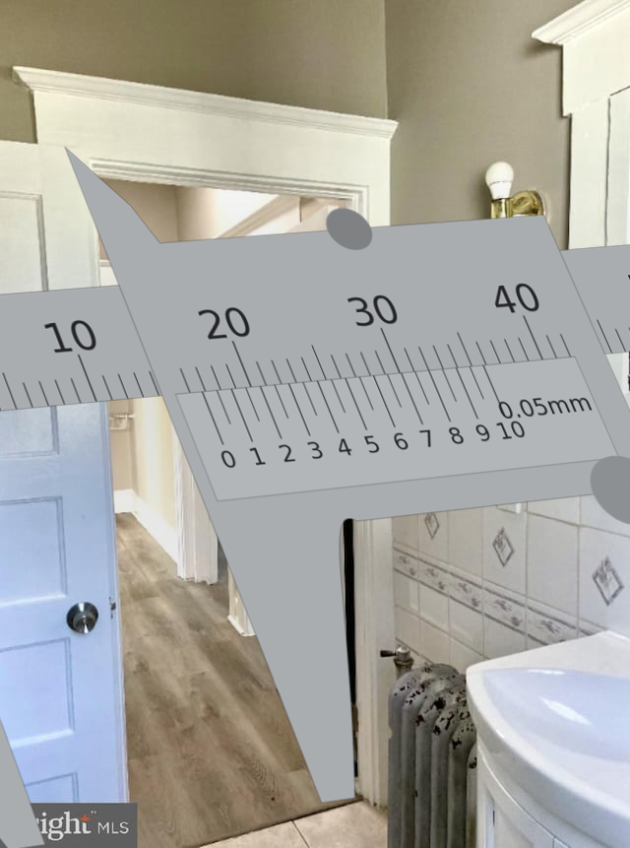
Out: value=16.8 unit=mm
